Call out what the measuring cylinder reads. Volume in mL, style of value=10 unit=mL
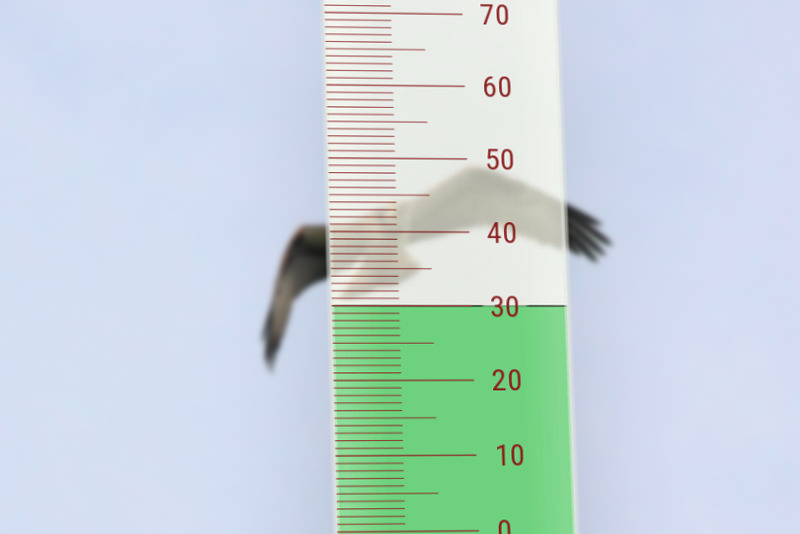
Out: value=30 unit=mL
